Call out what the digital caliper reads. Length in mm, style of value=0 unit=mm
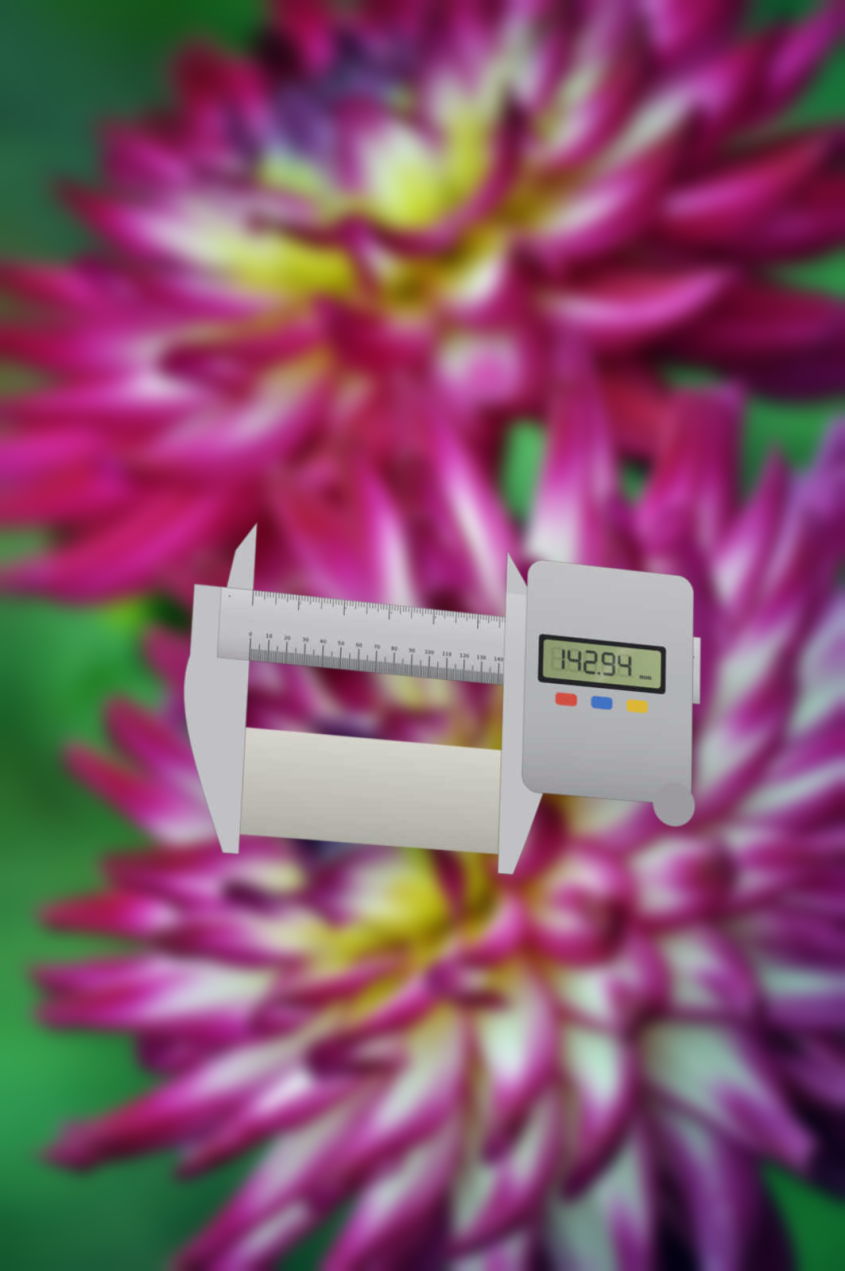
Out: value=142.94 unit=mm
